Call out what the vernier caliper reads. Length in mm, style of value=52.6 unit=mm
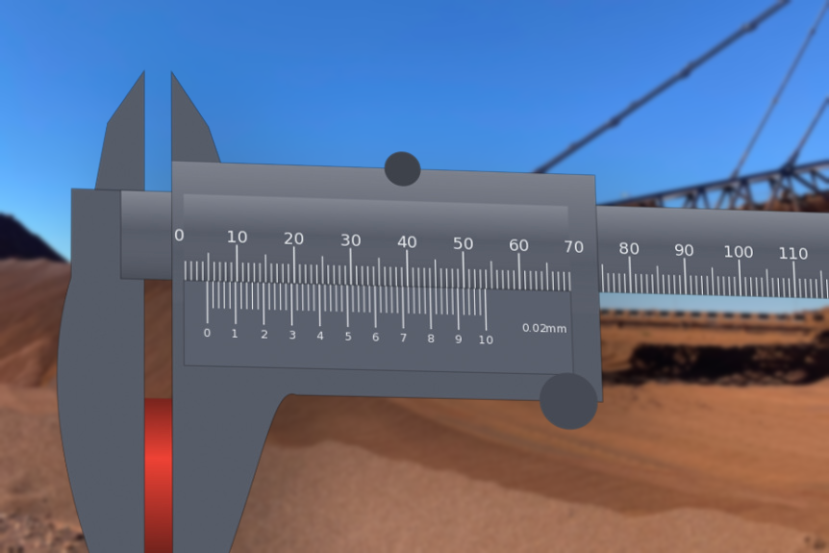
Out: value=4.8 unit=mm
